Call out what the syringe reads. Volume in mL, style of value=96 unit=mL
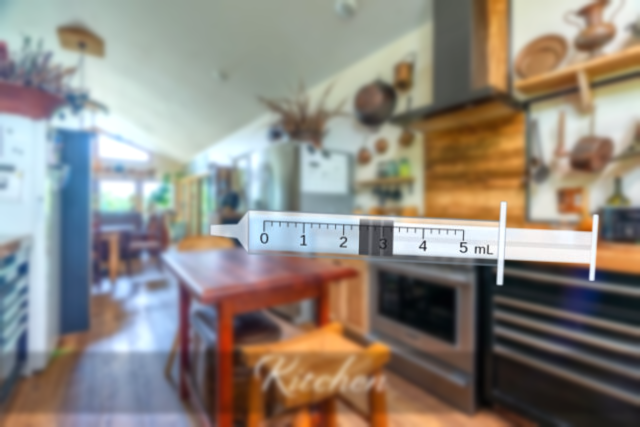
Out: value=2.4 unit=mL
